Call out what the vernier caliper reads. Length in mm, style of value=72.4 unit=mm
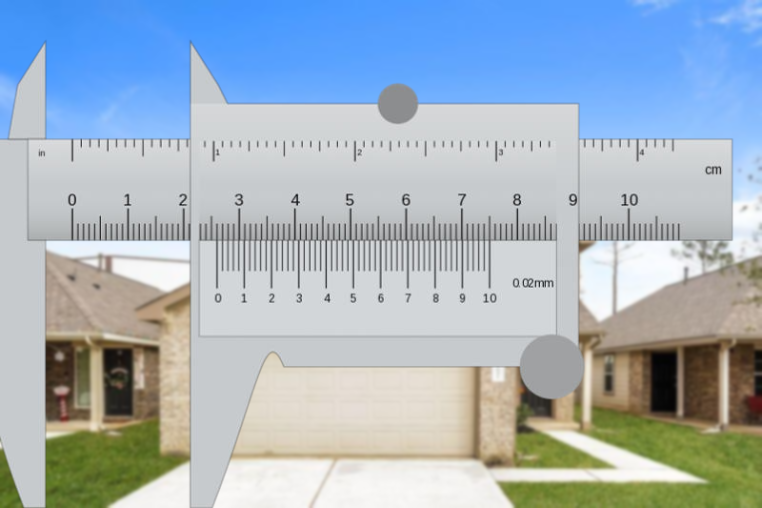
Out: value=26.0 unit=mm
